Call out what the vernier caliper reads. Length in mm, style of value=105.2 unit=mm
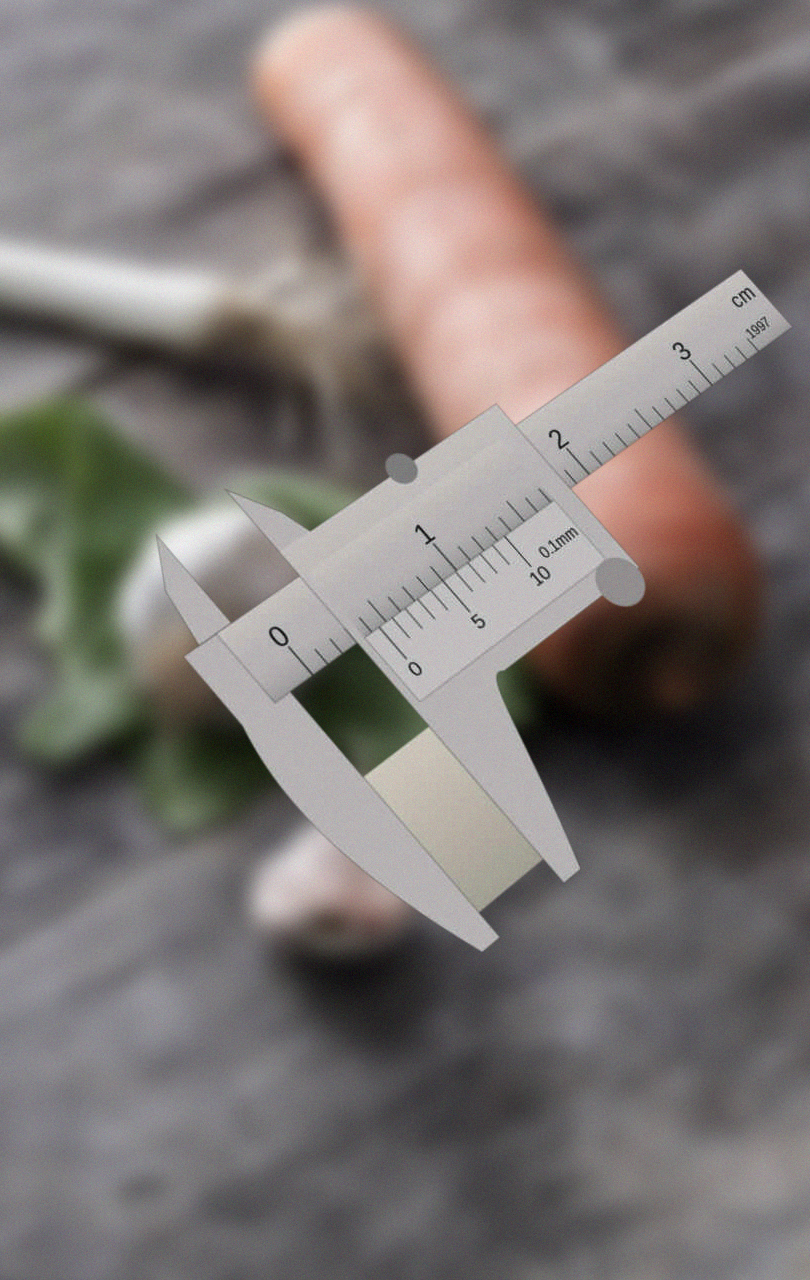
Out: value=4.5 unit=mm
